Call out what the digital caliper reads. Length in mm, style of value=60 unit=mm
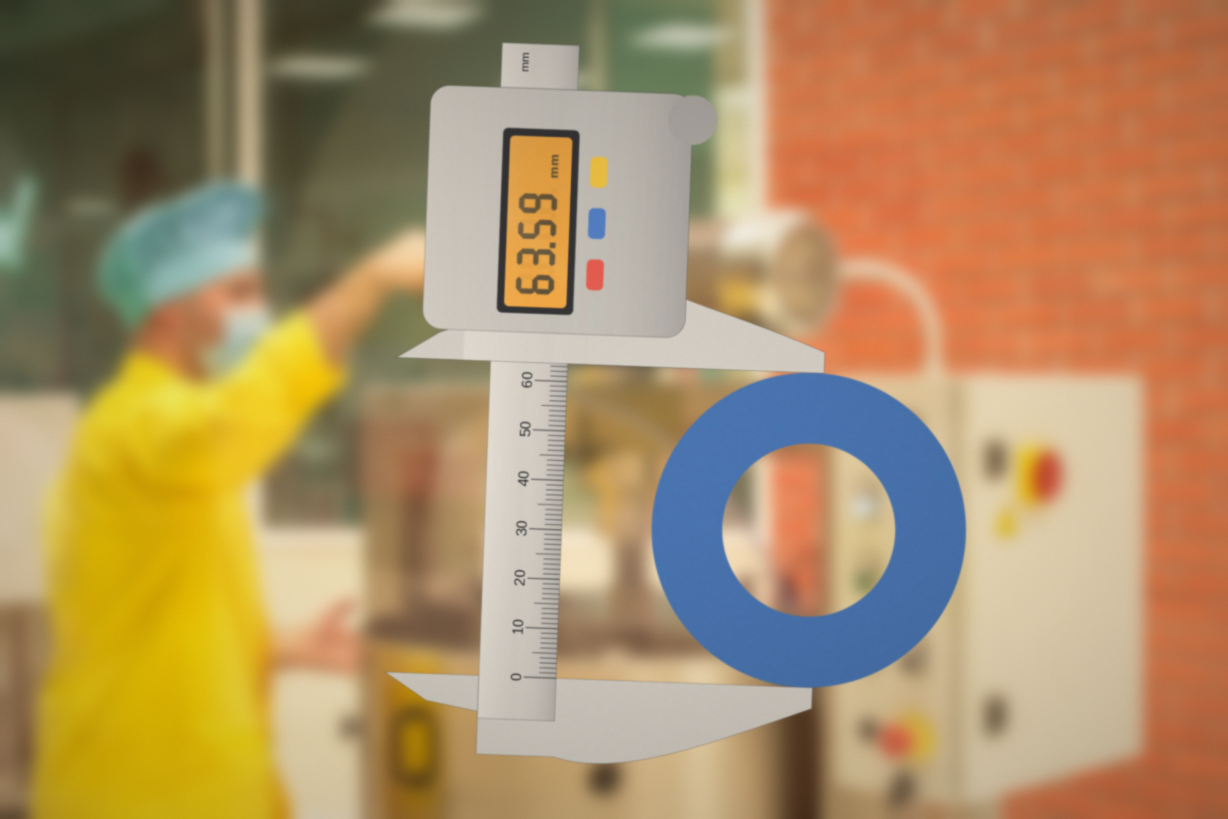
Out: value=63.59 unit=mm
